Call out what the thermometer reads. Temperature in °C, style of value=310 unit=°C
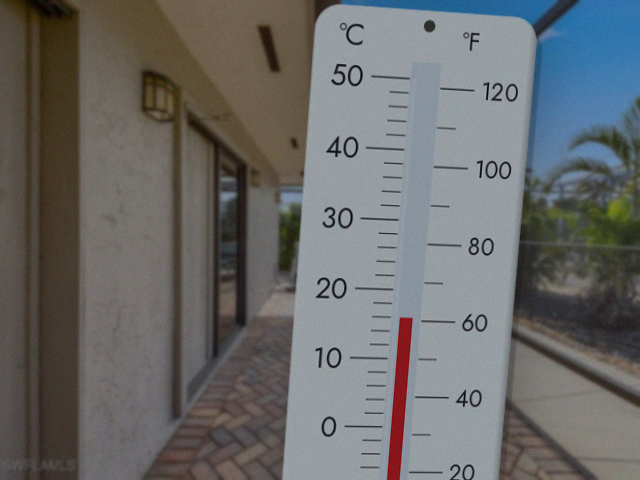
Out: value=16 unit=°C
